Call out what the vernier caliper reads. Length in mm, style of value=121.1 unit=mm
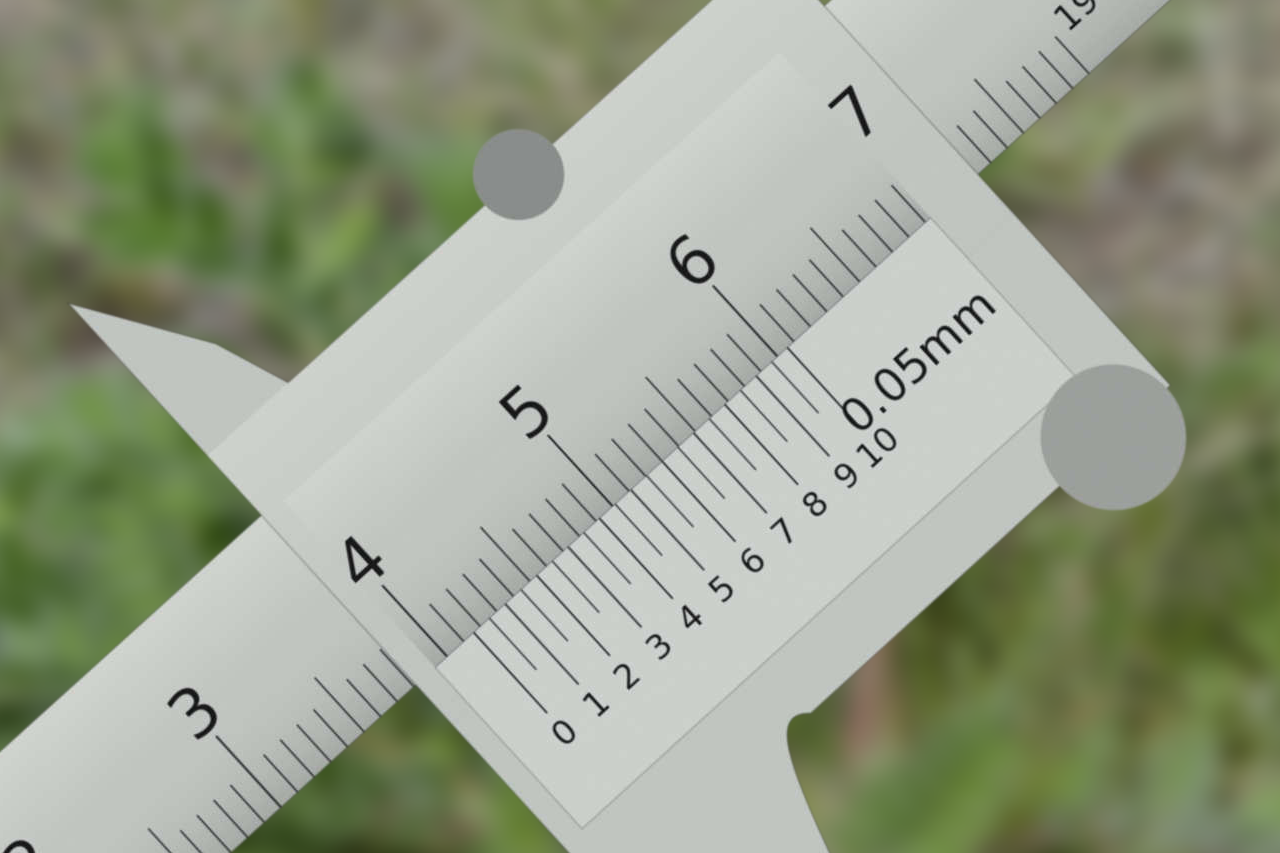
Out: value=41.6 unit=mm
